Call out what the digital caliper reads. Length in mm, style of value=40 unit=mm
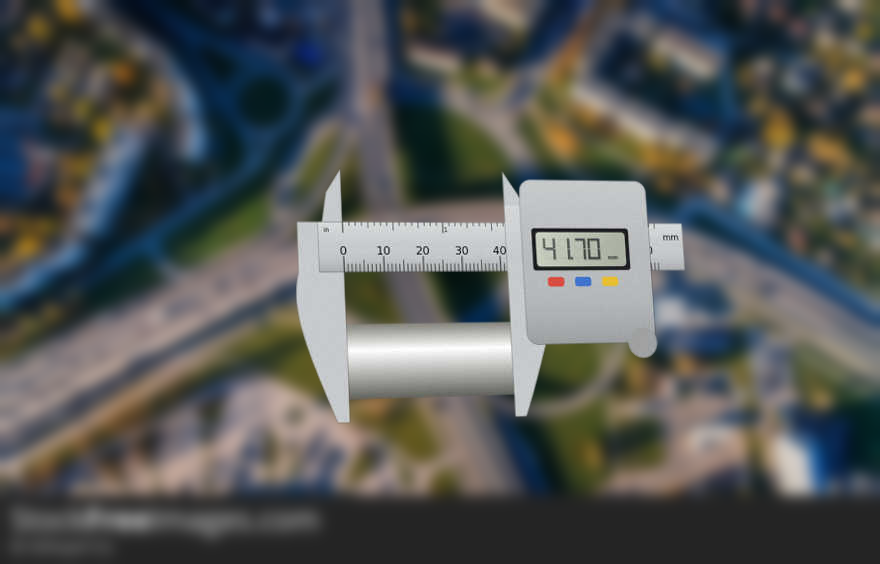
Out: value=41.70 unit=mm
